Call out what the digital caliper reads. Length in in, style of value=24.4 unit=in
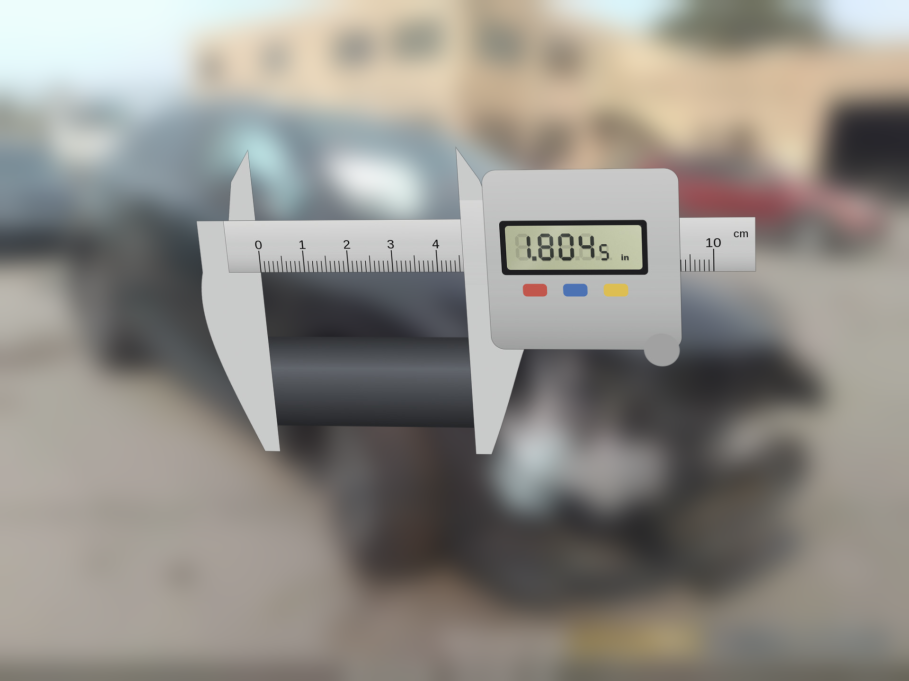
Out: value=1.8045 unit=in
